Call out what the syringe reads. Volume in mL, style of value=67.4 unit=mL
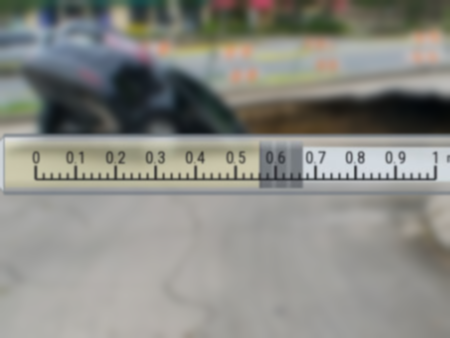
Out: value=0.56 unit=mL
